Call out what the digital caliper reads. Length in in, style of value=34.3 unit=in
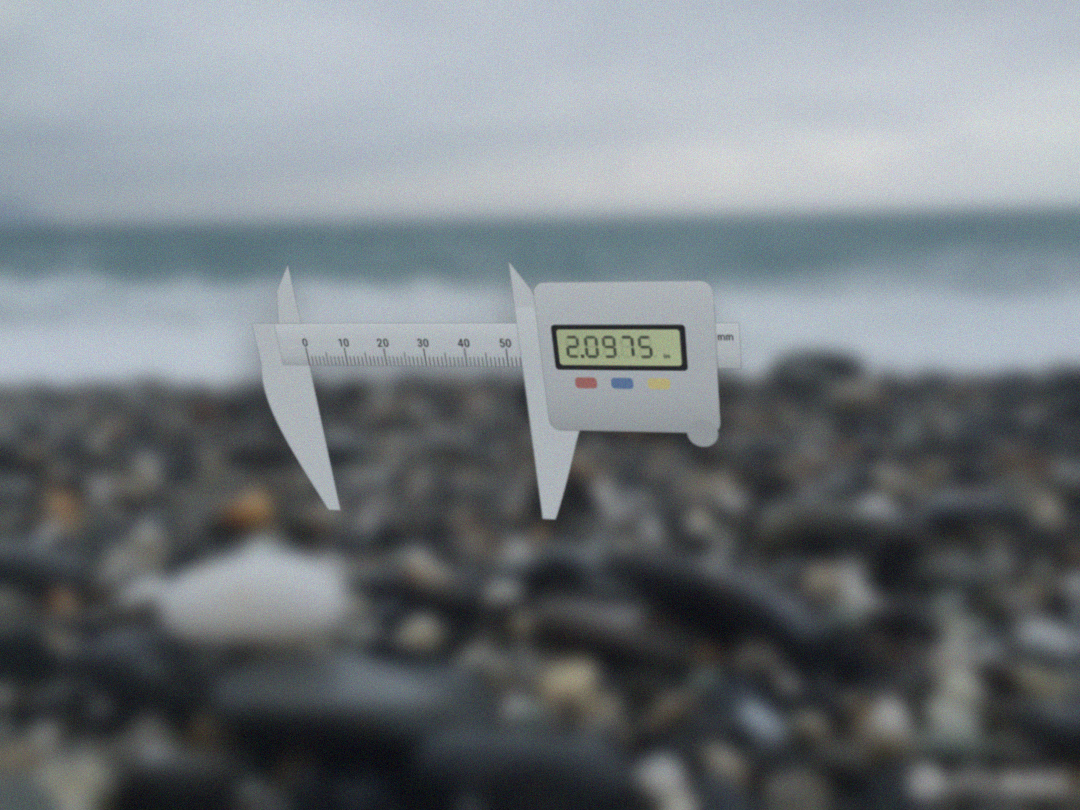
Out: value=2.0975 unit=in
